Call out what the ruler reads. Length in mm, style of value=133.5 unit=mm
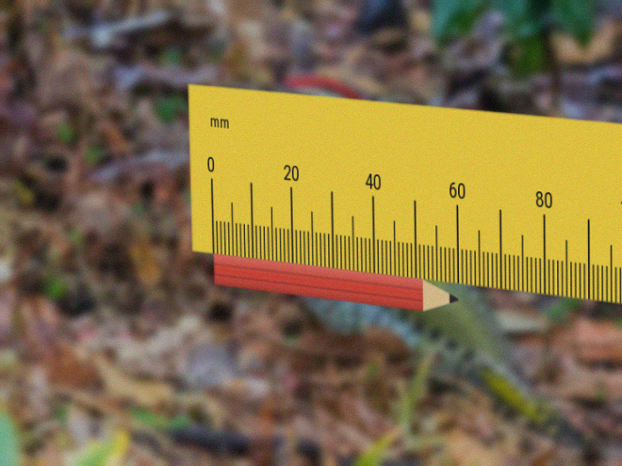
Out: value=60 unit=mm
